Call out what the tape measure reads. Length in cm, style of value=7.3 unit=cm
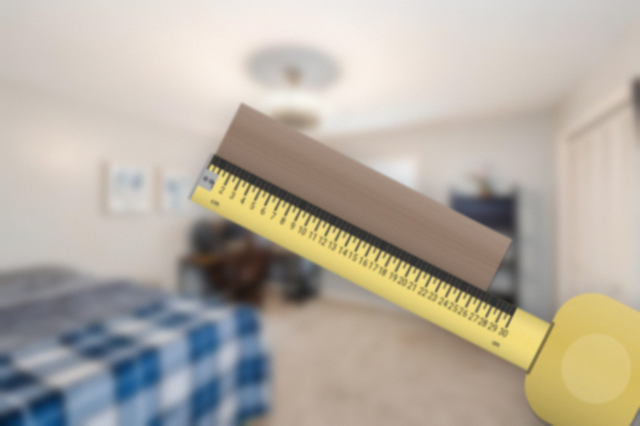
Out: value=27 unit=cm
